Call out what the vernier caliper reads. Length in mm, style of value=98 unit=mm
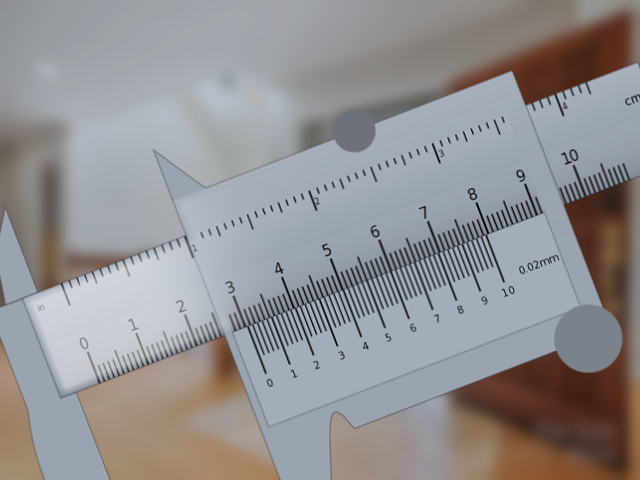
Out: value=30.5 unit=mm
